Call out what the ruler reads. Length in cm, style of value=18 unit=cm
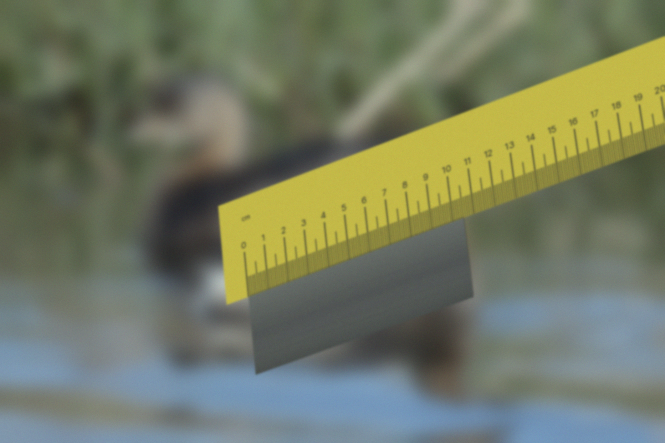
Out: value=10.5 unit=cm
